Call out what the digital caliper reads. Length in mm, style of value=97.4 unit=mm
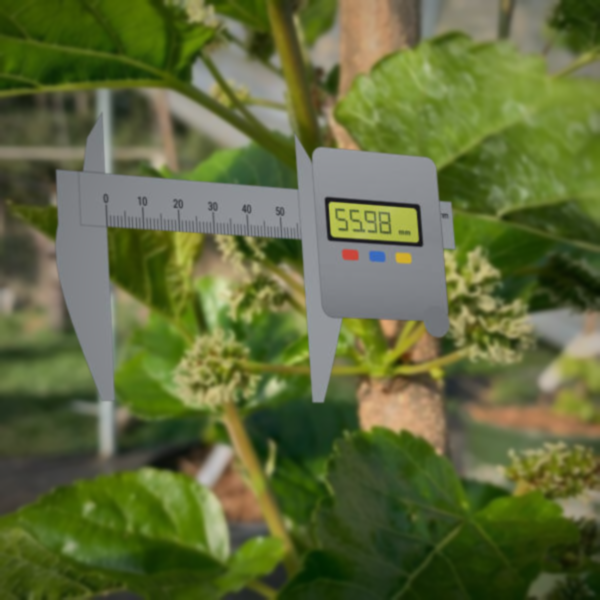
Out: value=55.98 unit=mm
